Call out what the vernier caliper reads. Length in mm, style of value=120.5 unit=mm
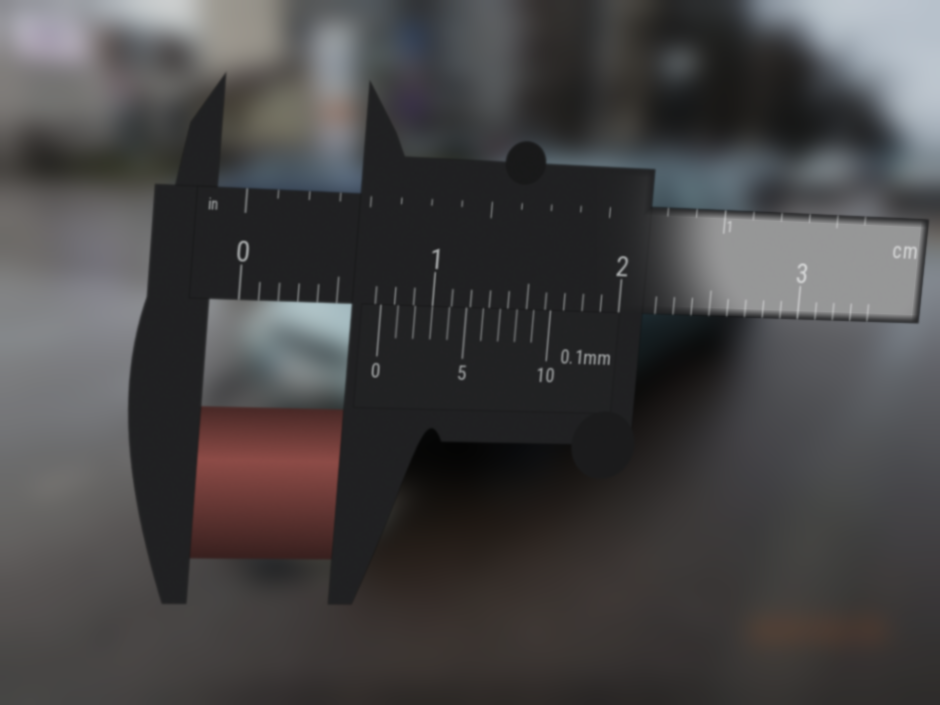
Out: value=7.3 unit=mm
